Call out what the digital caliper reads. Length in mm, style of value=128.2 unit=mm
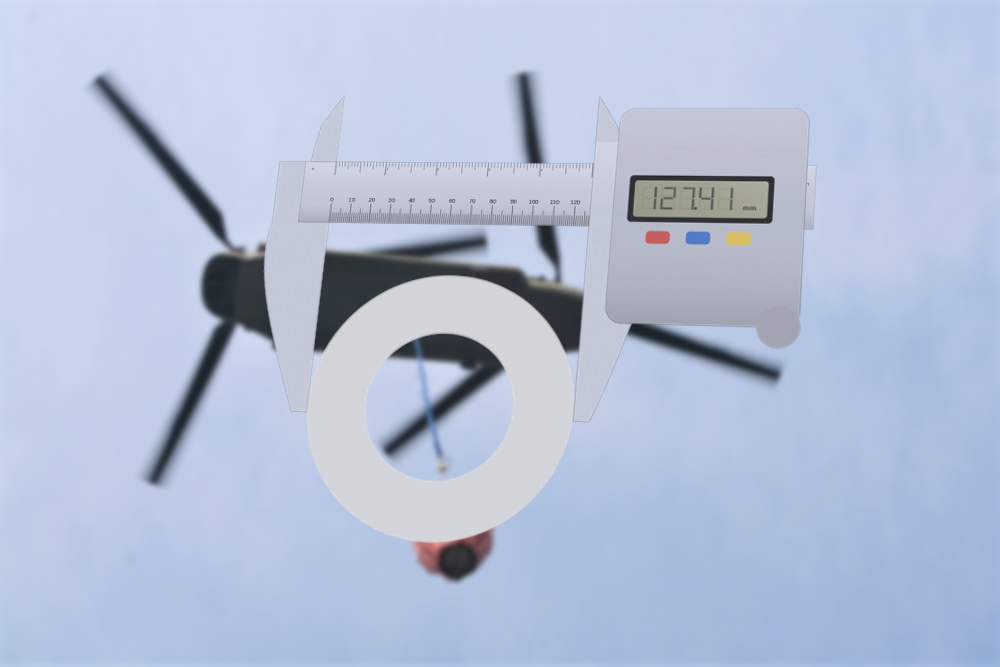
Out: value=127.41 unit=mm
